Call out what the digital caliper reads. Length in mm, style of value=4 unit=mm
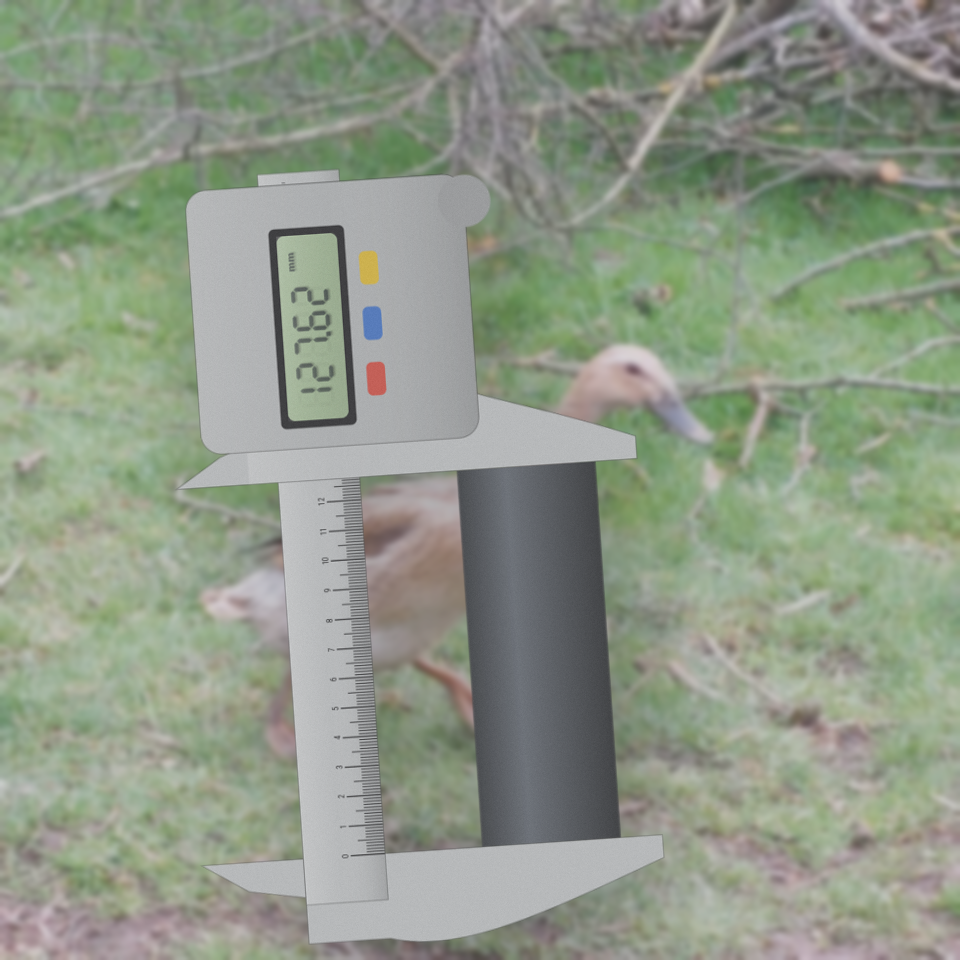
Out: value=127.62 unit=mm
